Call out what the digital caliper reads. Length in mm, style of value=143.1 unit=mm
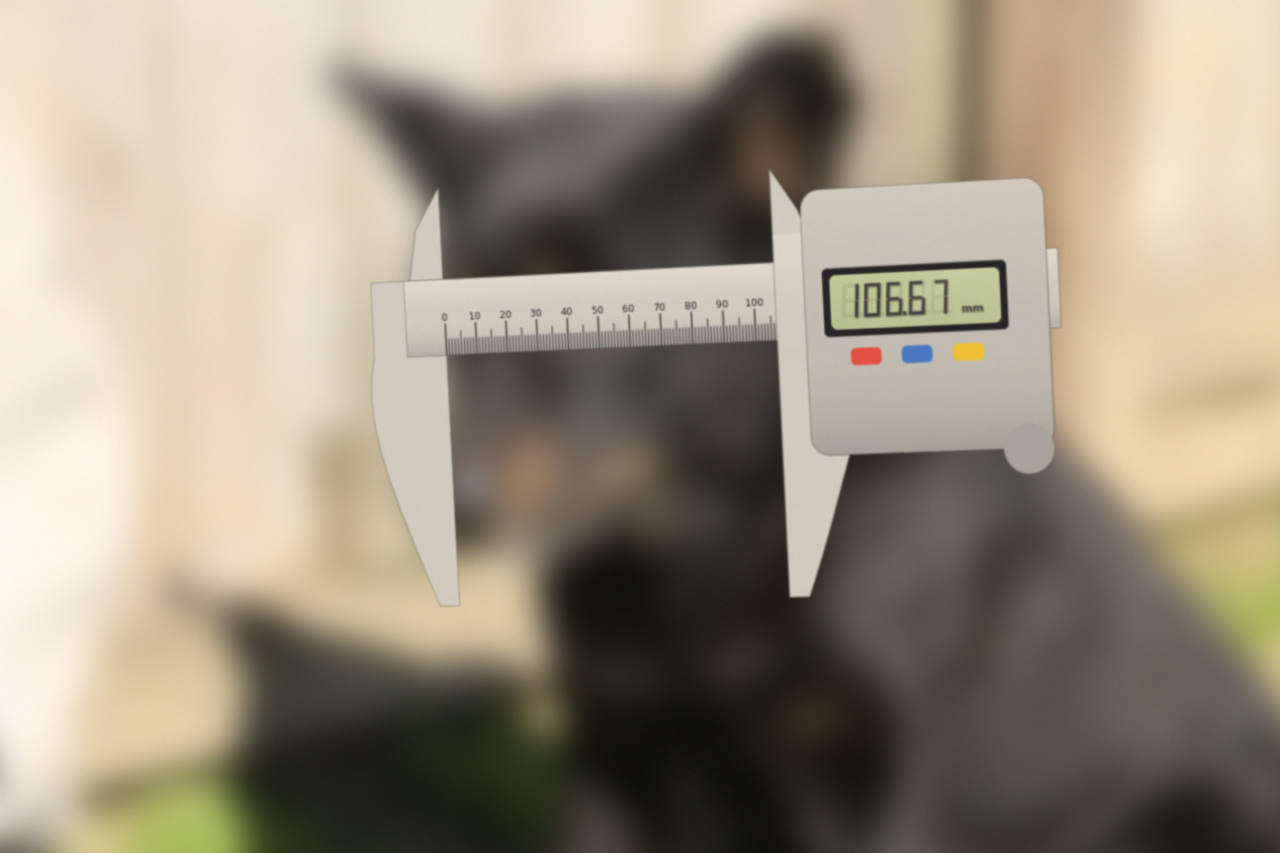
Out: value=106.67 unit=mm
